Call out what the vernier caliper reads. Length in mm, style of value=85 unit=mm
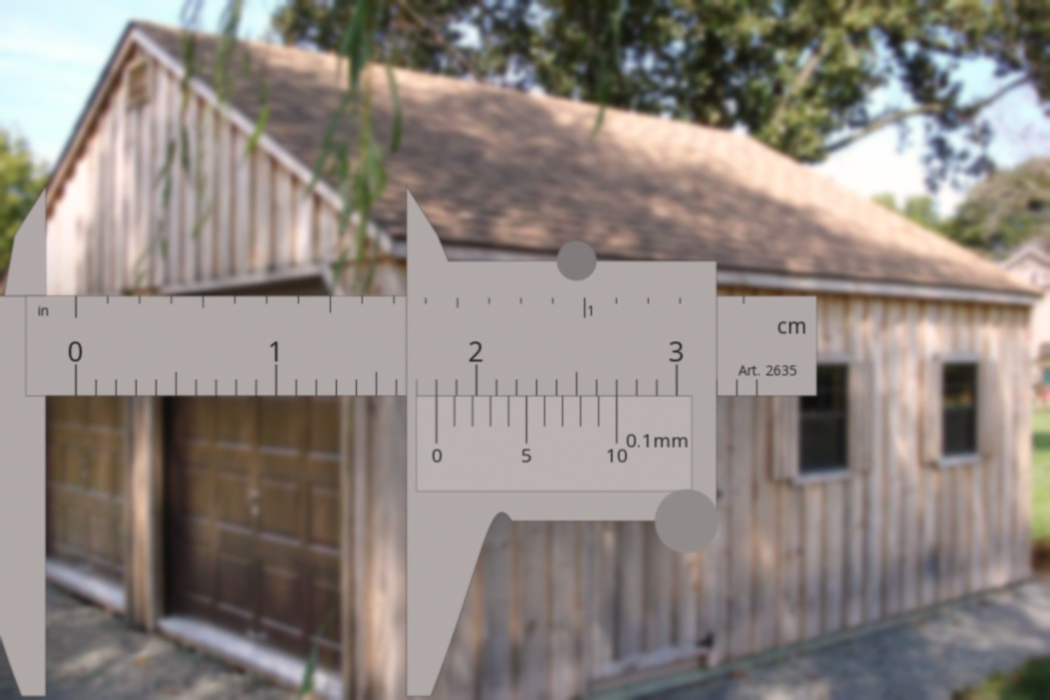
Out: value=18.0 unit=mm
